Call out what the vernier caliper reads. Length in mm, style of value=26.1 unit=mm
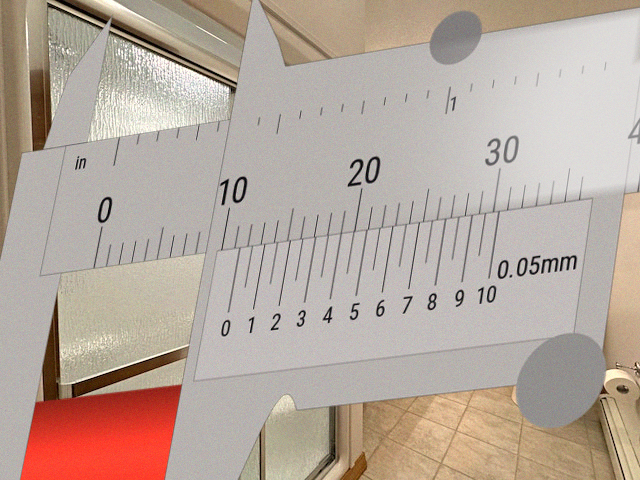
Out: value=11.4 unit=mm
